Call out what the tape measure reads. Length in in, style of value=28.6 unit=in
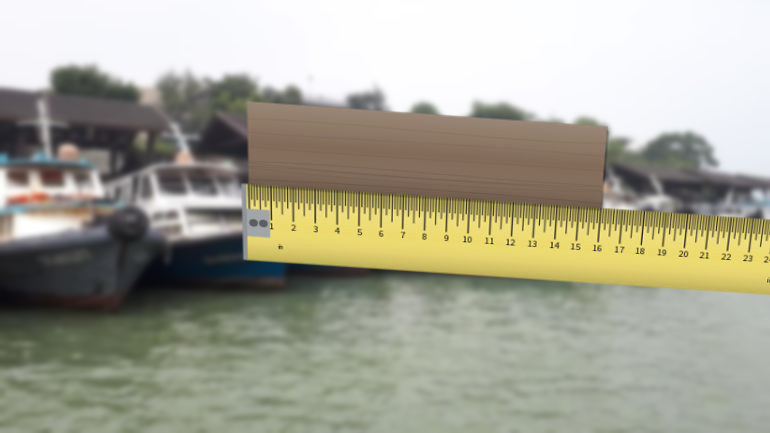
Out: value=16 unit=in
